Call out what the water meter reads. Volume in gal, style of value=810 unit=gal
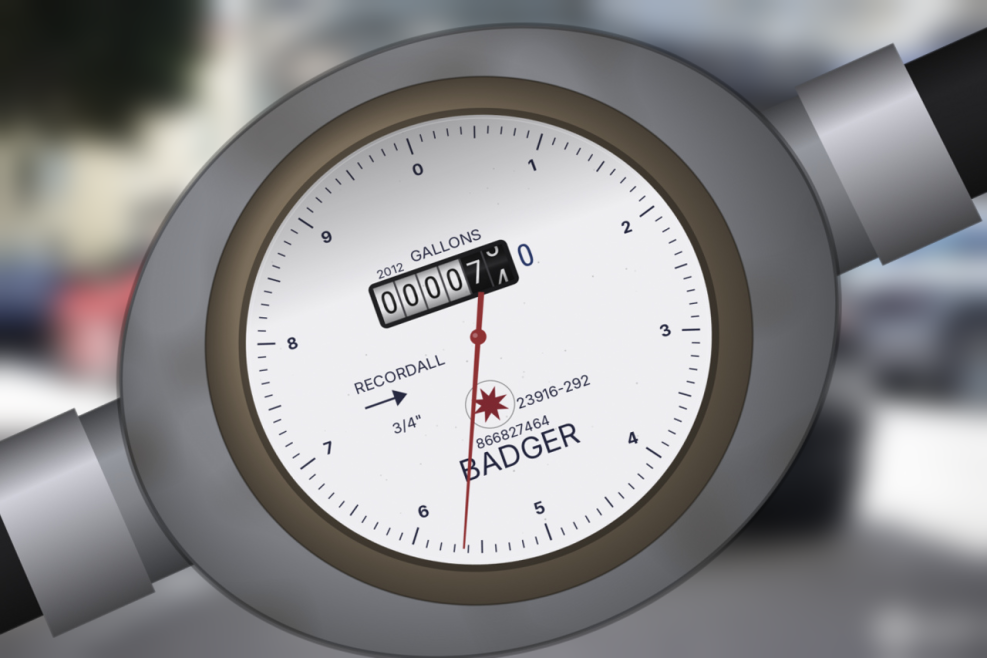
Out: value=735.6 unit=gal
